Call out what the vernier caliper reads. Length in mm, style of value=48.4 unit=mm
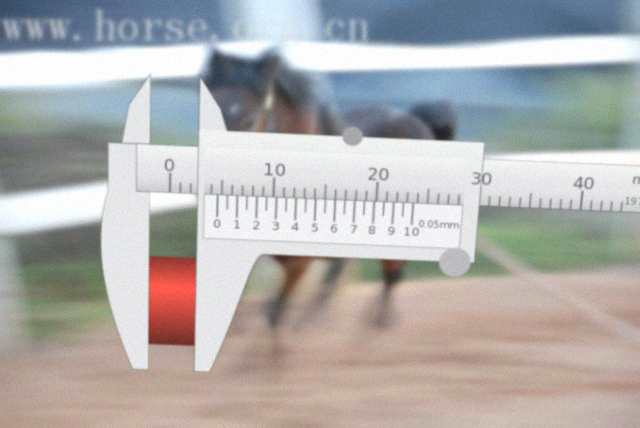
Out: value=4.6 unit=mm
